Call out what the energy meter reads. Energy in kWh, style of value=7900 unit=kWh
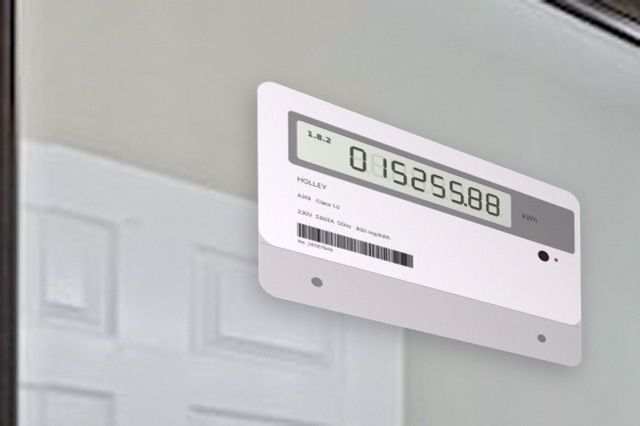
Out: value=15255.88 unit=kWh
